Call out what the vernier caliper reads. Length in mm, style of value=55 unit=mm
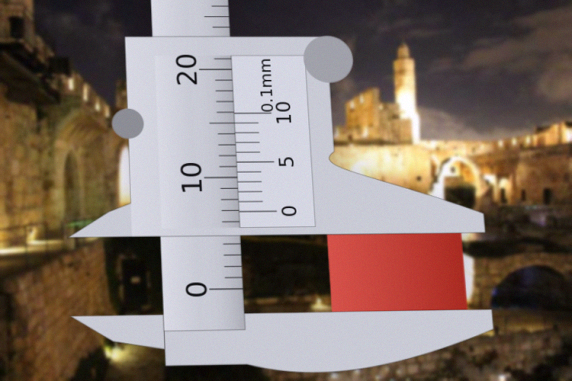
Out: value=6.9 unit=mm
